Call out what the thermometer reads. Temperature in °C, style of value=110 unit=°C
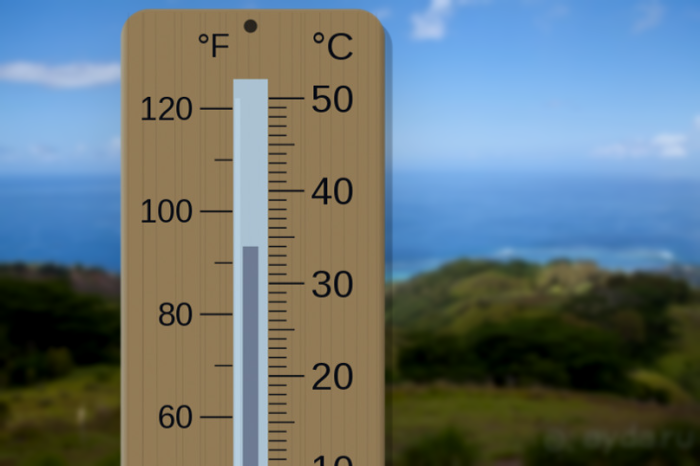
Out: value=34 unit=°C
